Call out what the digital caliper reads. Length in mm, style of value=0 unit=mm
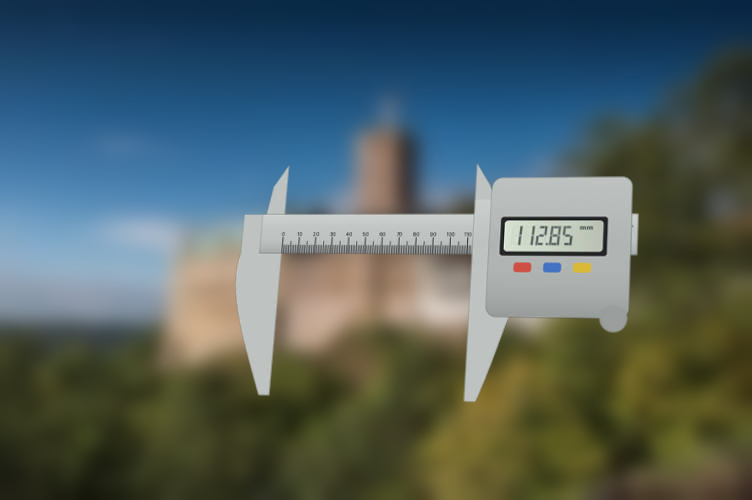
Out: value=112.85 unit=mm
